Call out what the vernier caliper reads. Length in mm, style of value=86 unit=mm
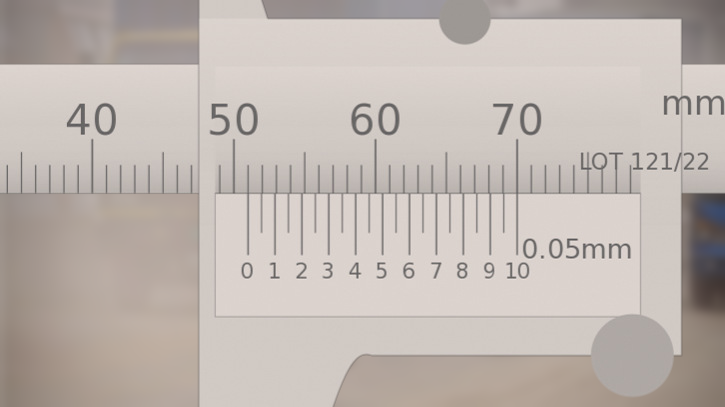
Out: value=51.0 unit=mm
